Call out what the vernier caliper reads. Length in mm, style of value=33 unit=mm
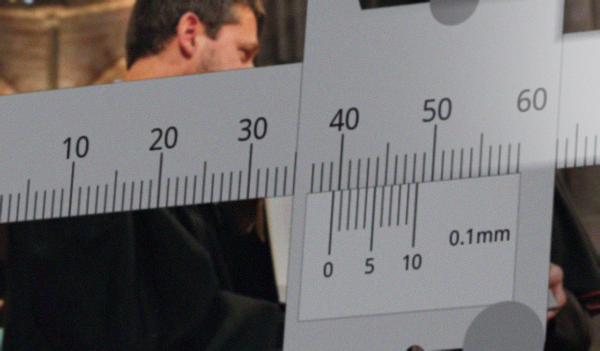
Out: value=39.4 unit=mm
